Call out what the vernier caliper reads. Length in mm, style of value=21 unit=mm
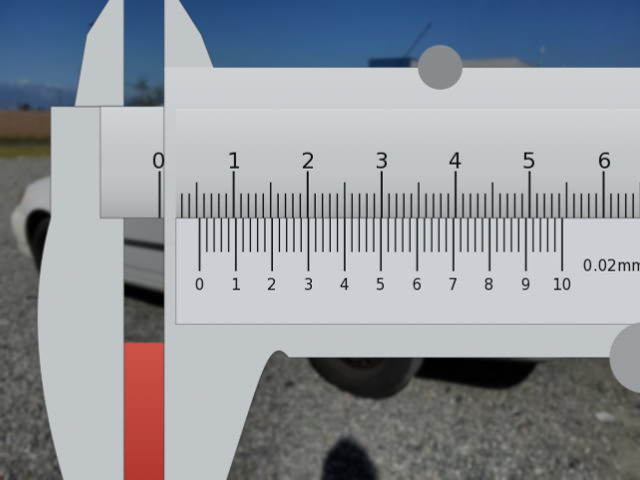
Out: value=5.4 unit=mm
